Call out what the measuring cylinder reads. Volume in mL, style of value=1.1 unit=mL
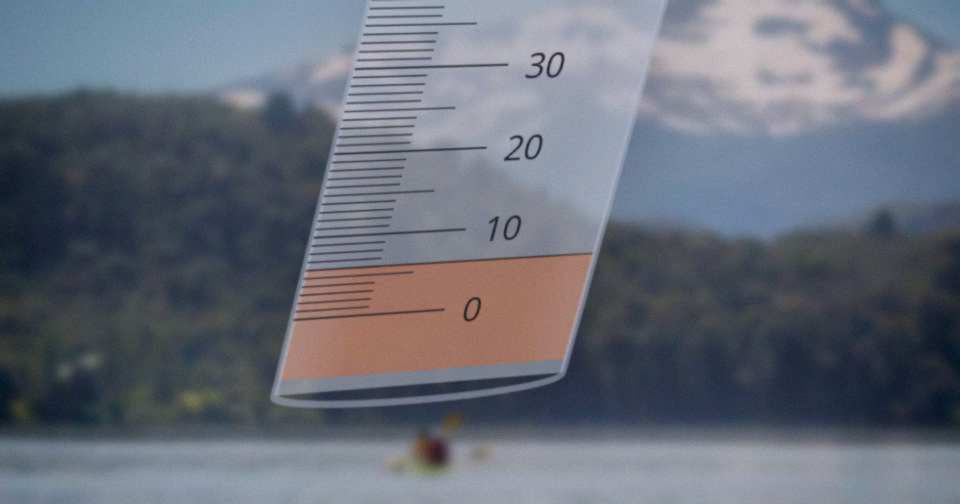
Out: value=6 unit=mL
